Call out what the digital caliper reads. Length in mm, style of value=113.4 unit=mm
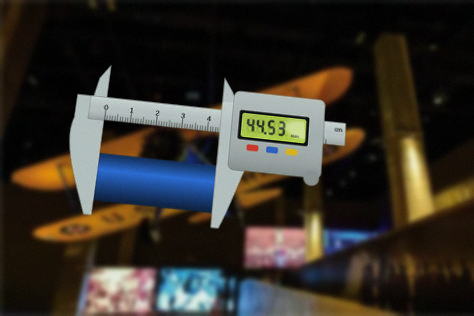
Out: value=44.53 unit=mm
